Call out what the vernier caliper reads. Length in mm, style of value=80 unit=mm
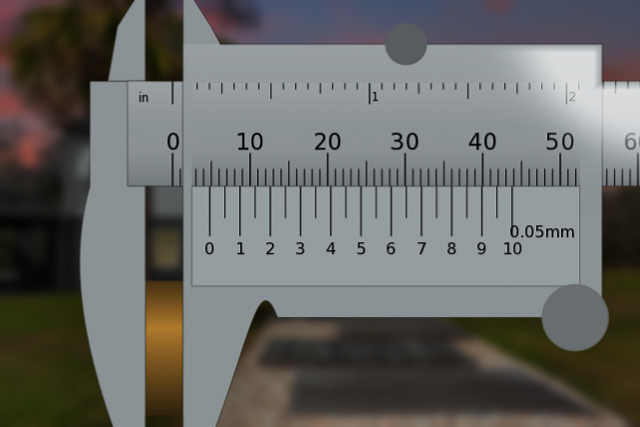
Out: value=4.8 unit=mm
